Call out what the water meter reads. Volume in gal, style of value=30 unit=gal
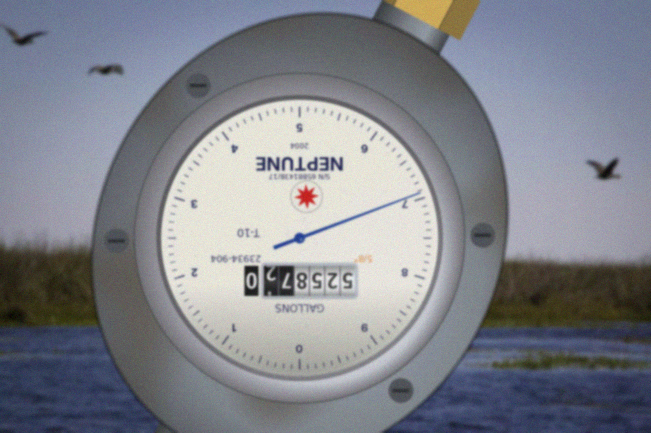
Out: value=5258716.9 unit=gal
